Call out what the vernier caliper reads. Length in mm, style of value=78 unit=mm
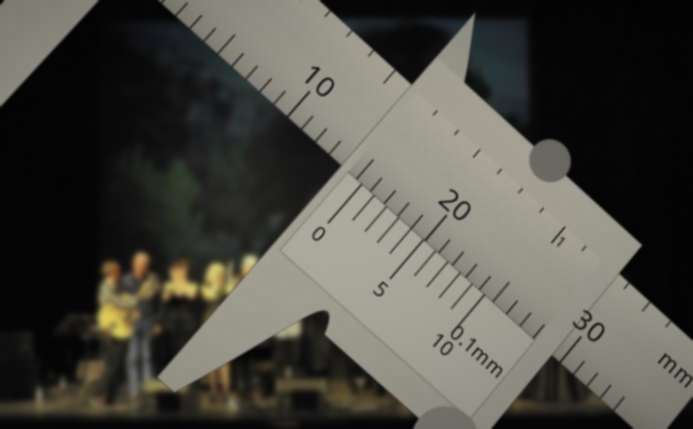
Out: value=15.4 unit=mm
